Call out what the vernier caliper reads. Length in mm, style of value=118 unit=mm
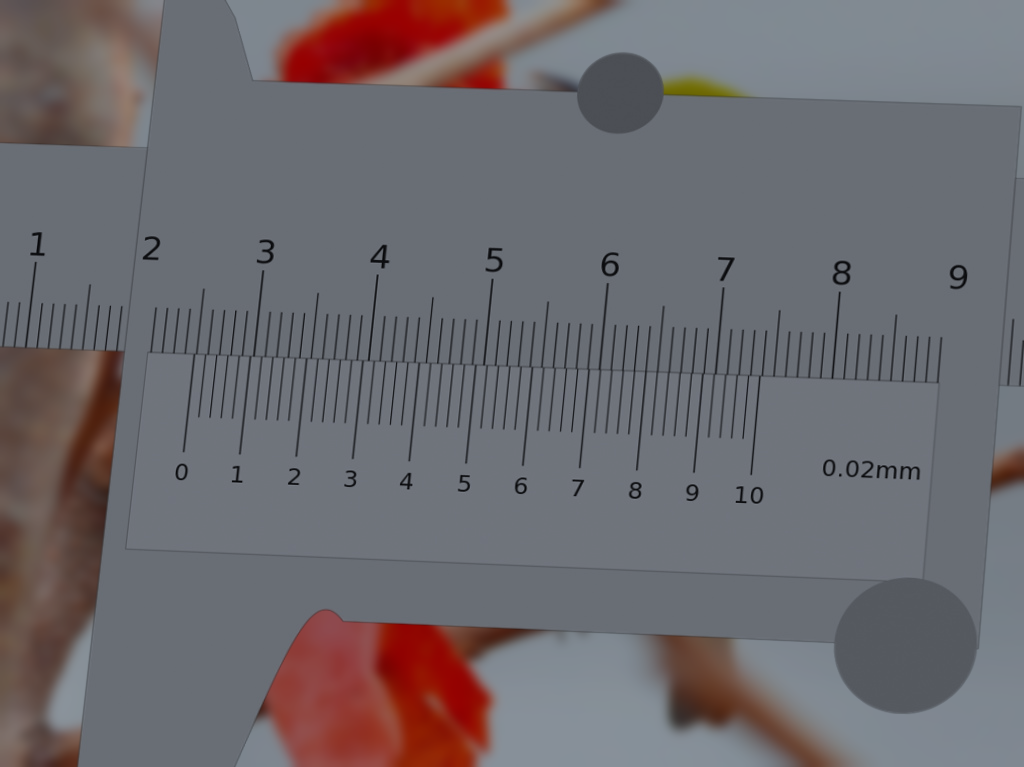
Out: value=24.8 unit=mm
